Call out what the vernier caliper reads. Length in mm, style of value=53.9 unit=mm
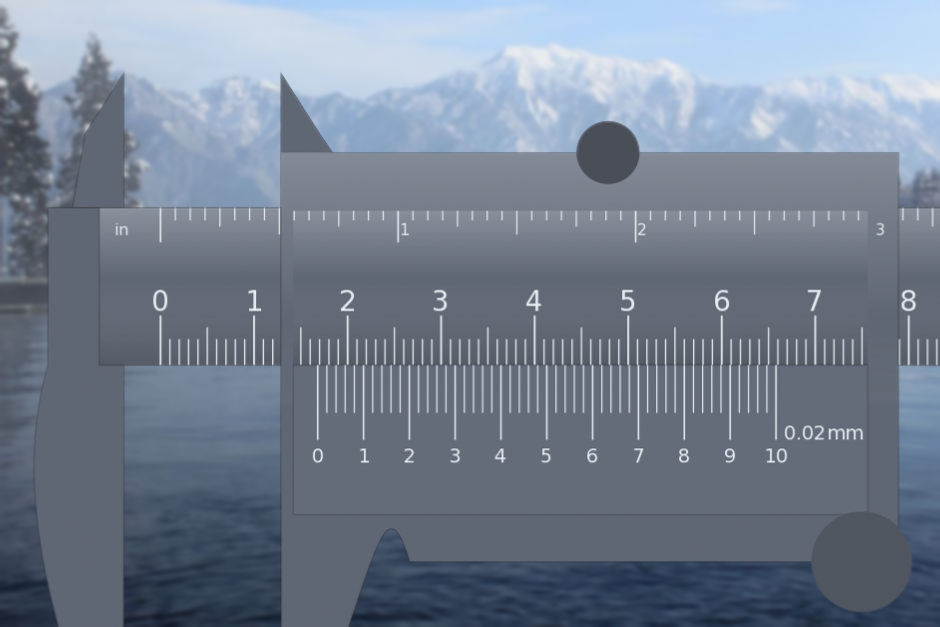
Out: value=16.8 unit=mm
